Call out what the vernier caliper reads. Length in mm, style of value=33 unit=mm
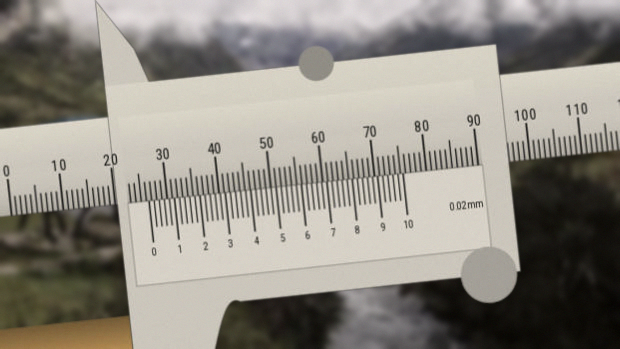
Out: value=26.5 unit=mm
